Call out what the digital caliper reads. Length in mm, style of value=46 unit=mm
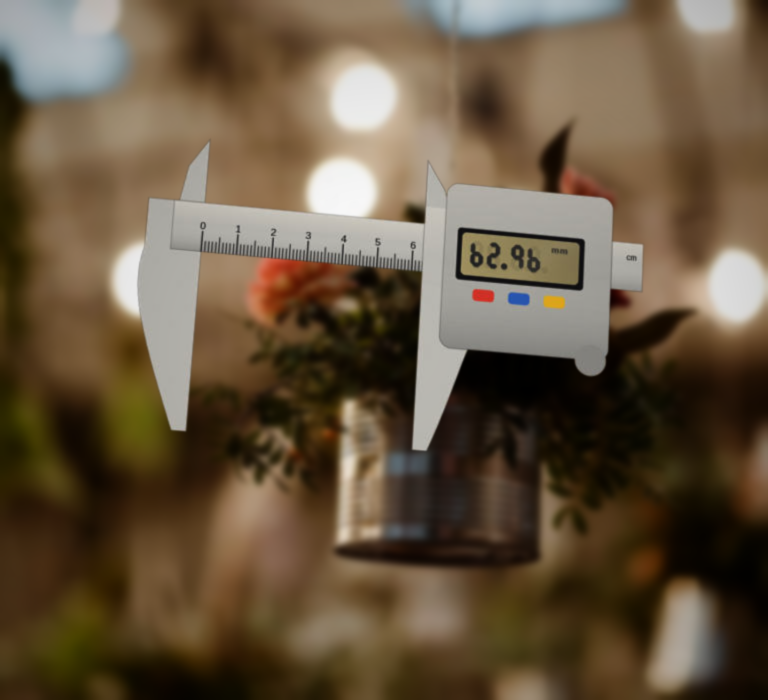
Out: value=62.96 unit=mm
